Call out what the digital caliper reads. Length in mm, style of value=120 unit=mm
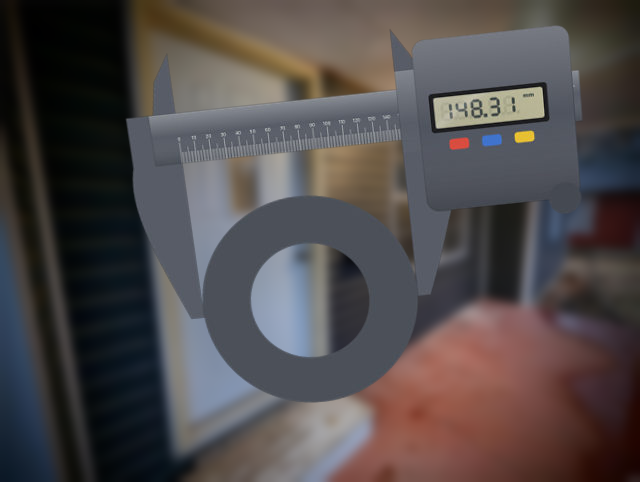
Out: value=148.31 unit=mm
